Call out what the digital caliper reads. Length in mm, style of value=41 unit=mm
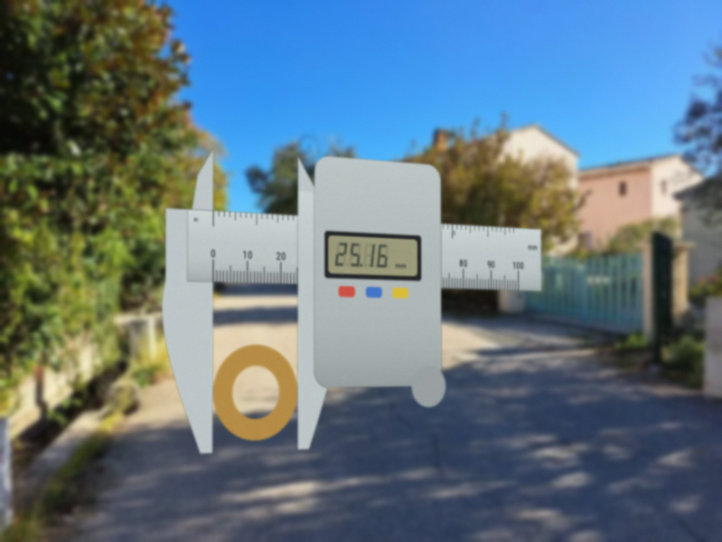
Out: value=25.16 unit=mm
